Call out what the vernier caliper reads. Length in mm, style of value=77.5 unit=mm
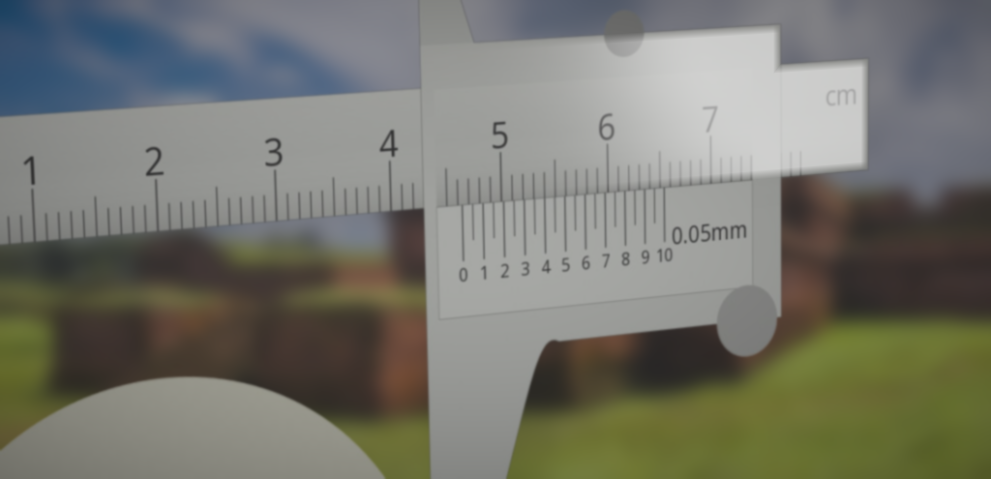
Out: value=46.4 unit=mm
